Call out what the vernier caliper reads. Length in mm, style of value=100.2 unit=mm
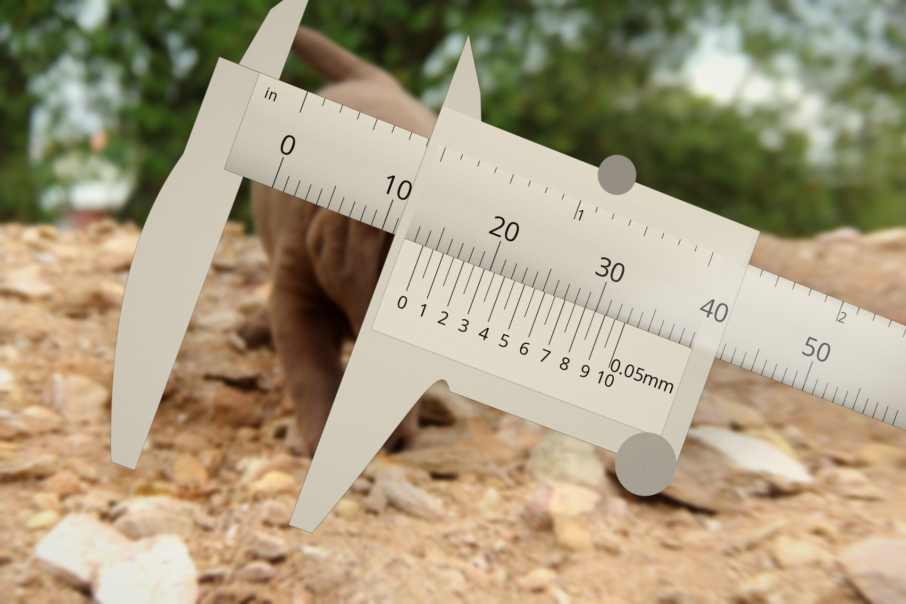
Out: value=13.8 unit=mm
